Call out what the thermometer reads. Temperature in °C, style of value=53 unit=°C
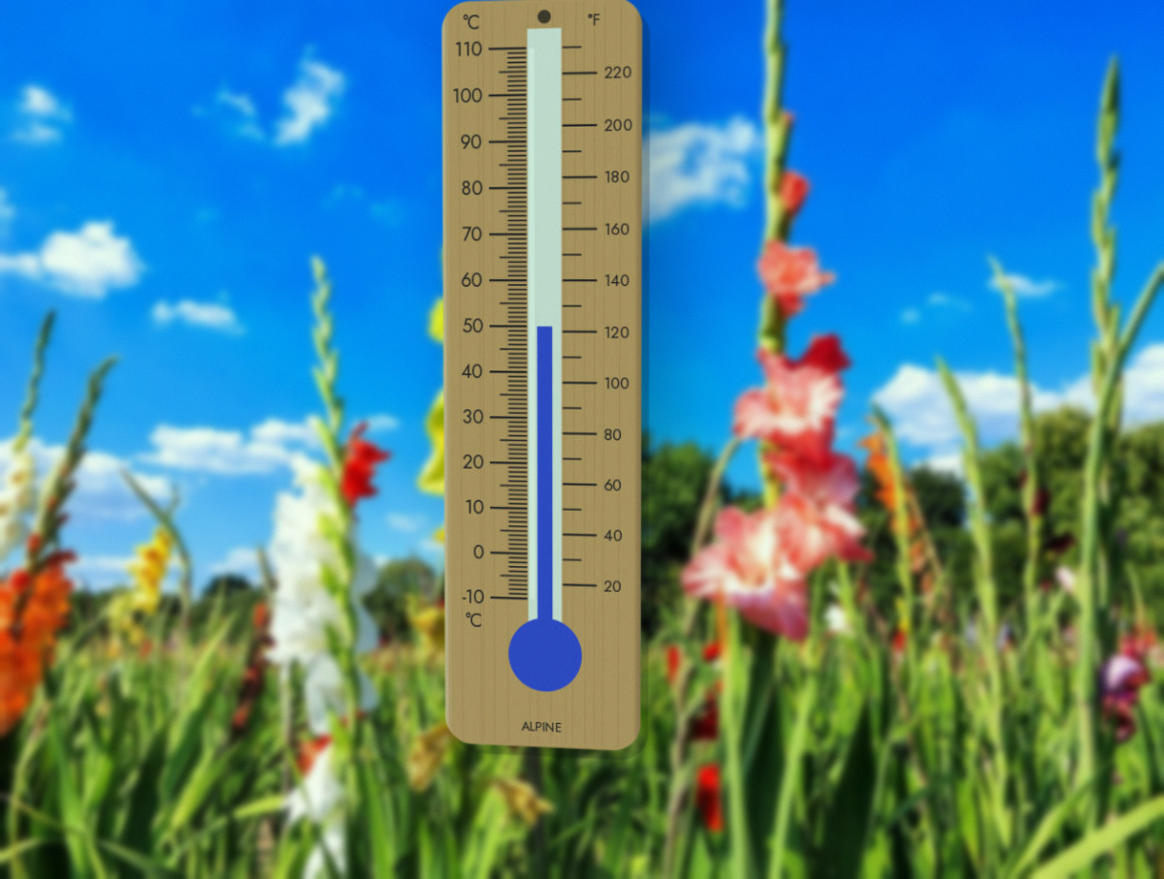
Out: value=50 unit=°C
